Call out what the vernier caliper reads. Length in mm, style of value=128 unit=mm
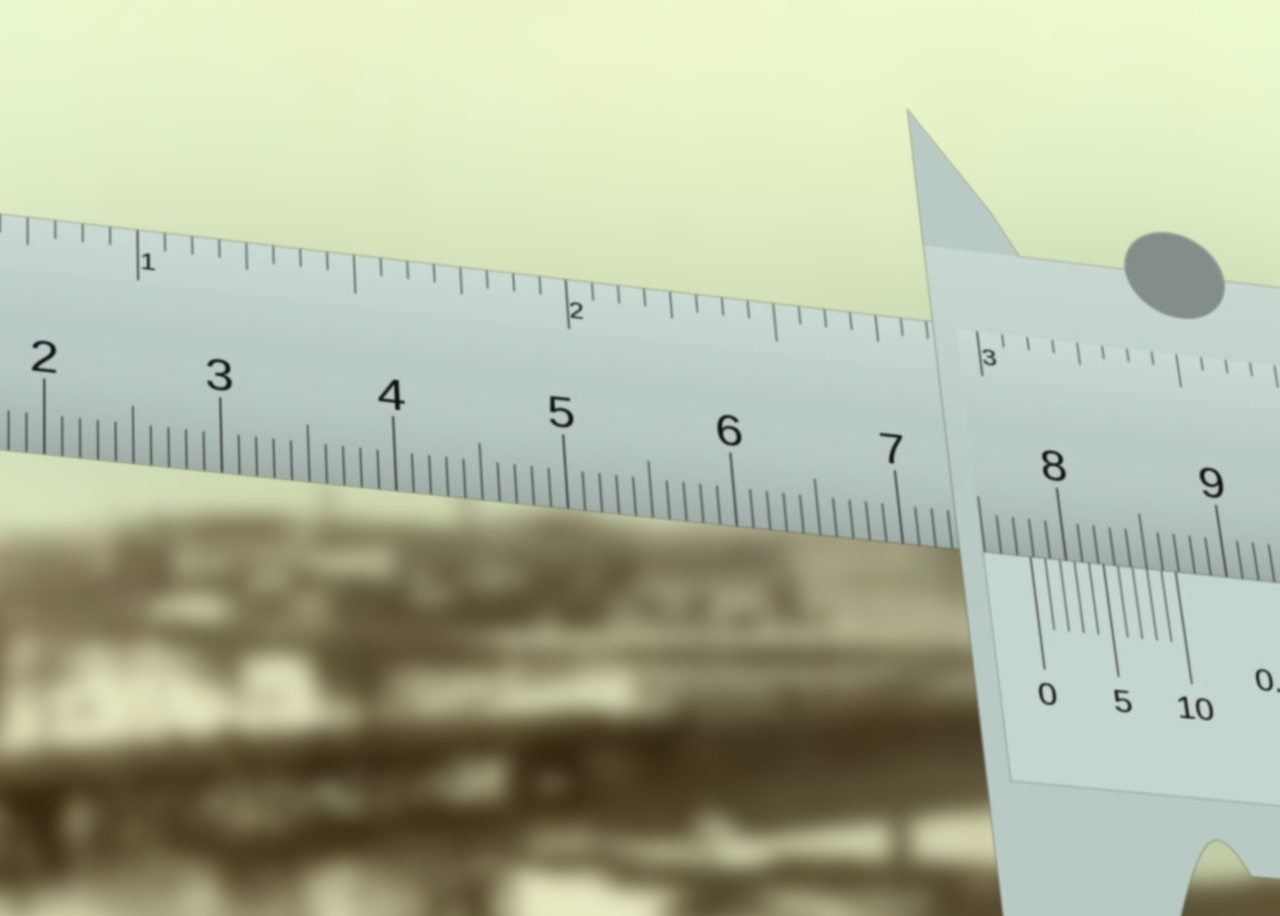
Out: value=77.8 unit=mm
